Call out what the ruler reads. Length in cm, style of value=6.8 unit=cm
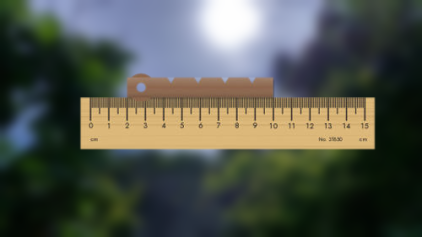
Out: value=8 unit=cm
